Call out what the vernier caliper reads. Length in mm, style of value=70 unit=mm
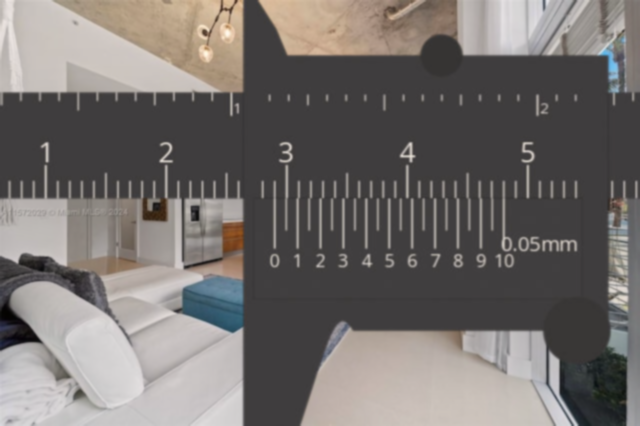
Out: value=29.0 unit=mm
